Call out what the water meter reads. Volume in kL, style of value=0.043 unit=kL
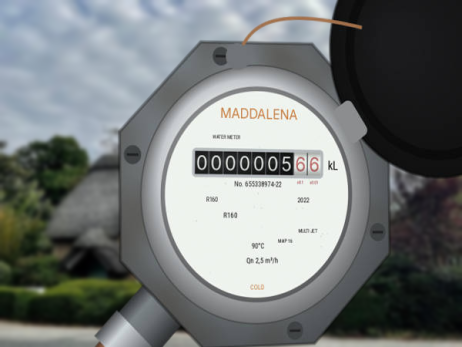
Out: value=5.66 unit=kL
